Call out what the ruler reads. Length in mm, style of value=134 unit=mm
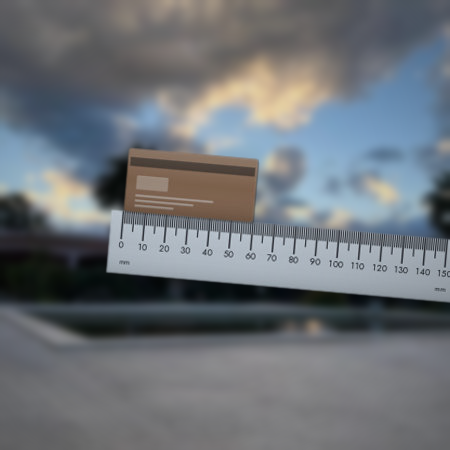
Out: value=60 unit=mm
